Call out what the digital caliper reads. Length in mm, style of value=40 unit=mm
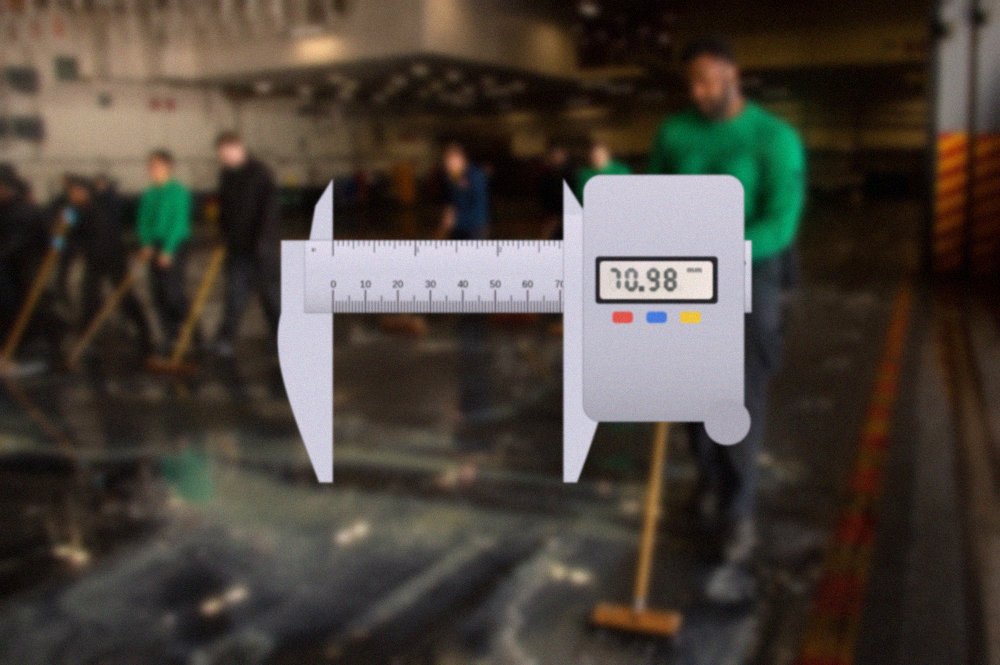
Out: value=70.98 unit=mm
